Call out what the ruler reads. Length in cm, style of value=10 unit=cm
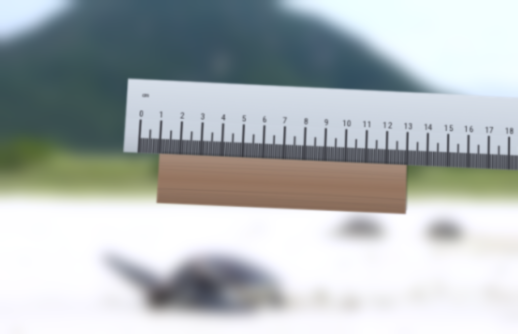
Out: value=12 unit=cm
